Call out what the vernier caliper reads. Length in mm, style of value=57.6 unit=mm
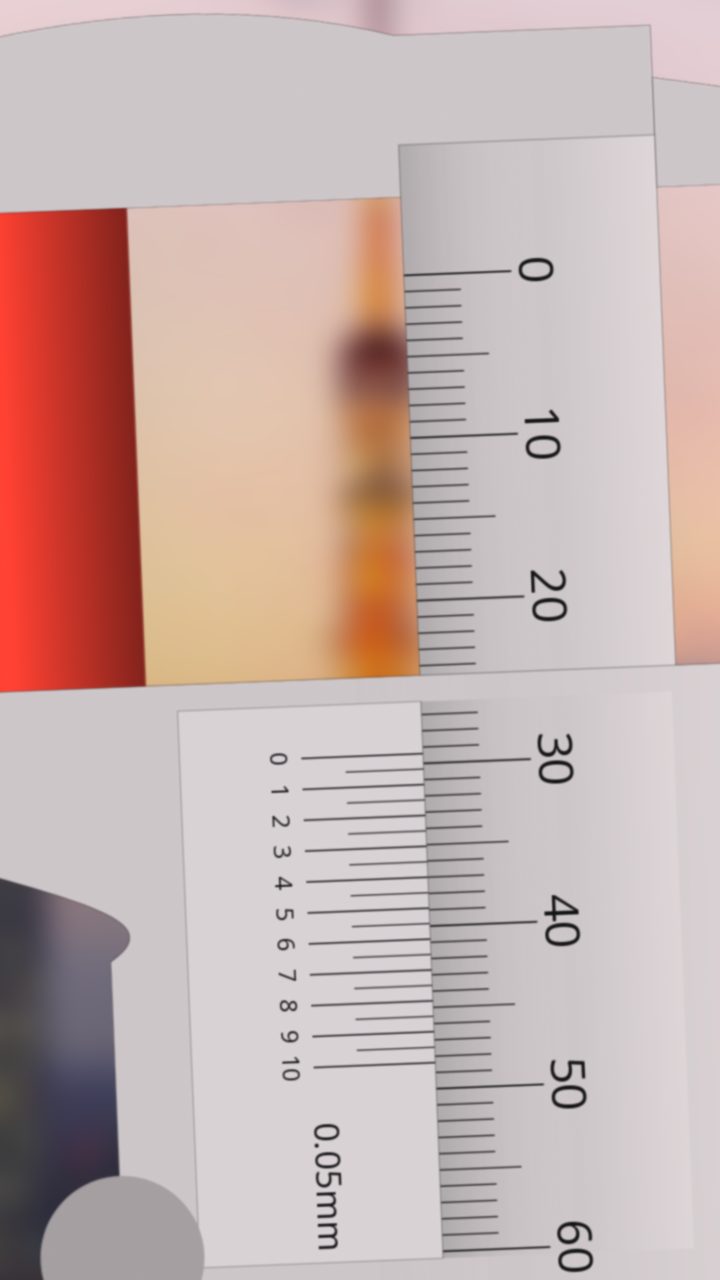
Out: value=29.4 unit=mm
